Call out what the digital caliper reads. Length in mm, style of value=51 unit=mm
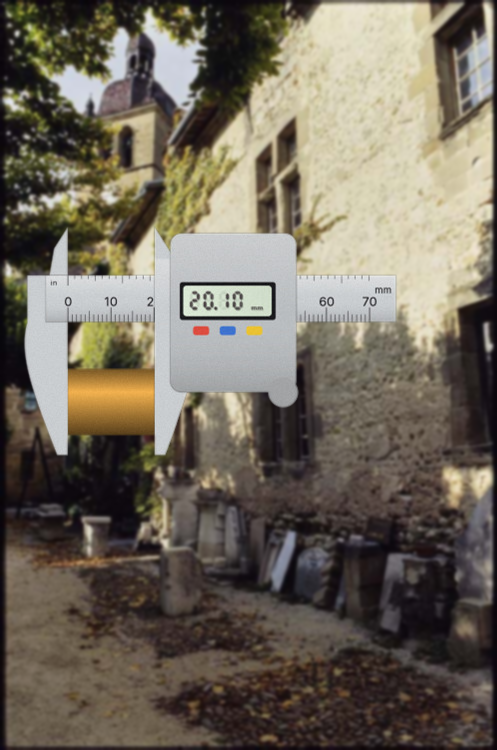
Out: value=20.10 unit=mm
